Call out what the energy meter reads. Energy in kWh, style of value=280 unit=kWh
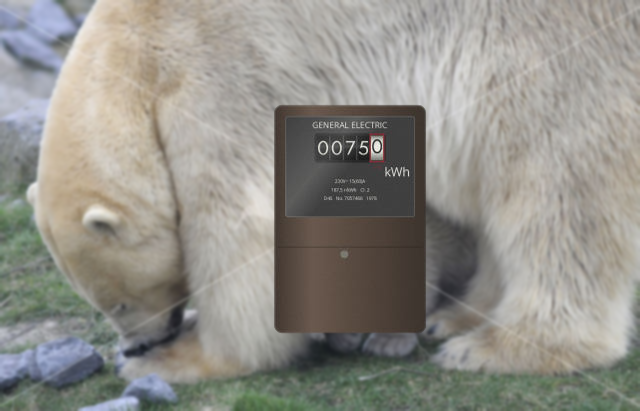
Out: value=75.0 unit=kWh
